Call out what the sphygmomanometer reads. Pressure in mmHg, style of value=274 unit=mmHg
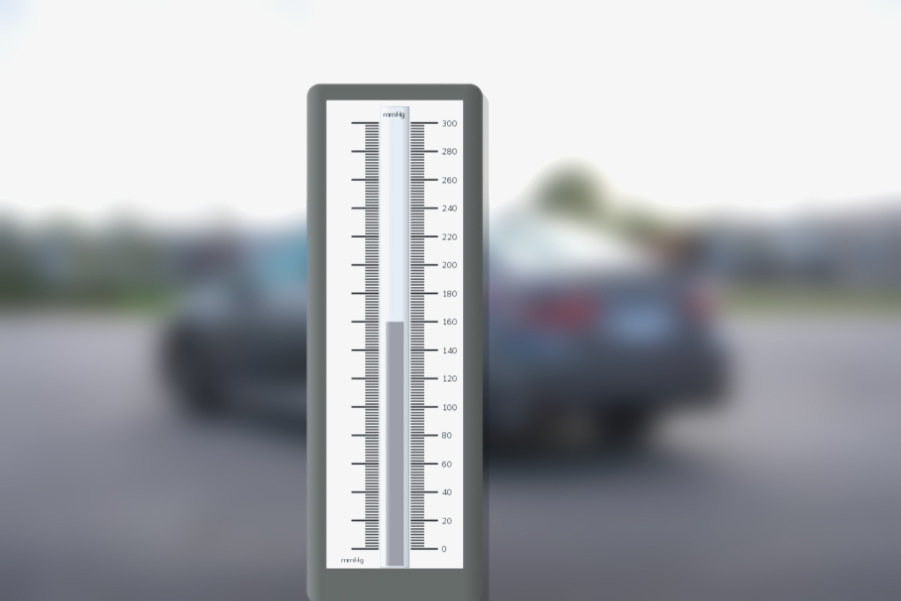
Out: value=160 unit=mmHg
